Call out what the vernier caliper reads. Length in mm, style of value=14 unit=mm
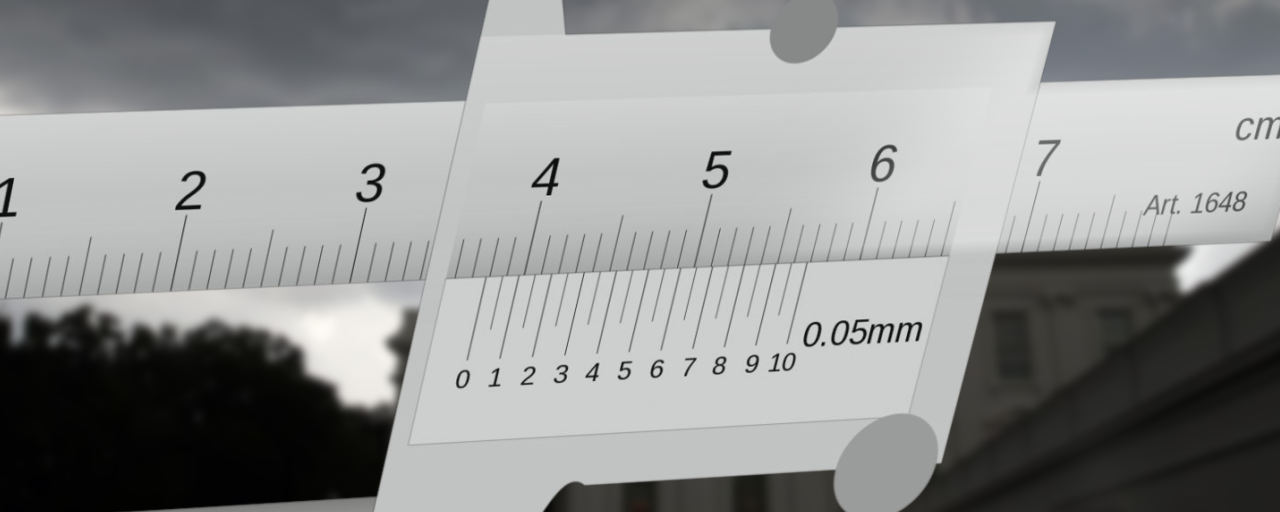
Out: value=37.8 unit=mm
